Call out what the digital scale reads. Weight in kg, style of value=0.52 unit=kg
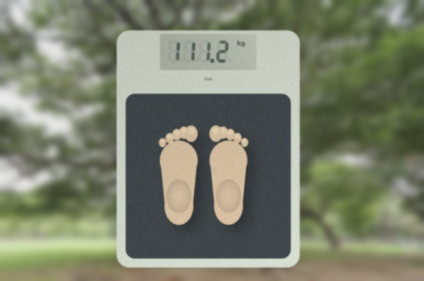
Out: value=111.2 unit=kg
